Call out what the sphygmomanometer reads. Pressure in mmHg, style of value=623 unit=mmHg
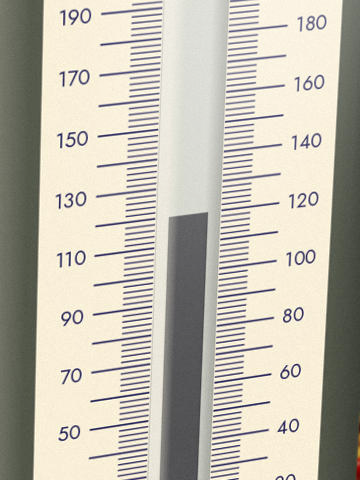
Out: value=120 unit=mmHg
